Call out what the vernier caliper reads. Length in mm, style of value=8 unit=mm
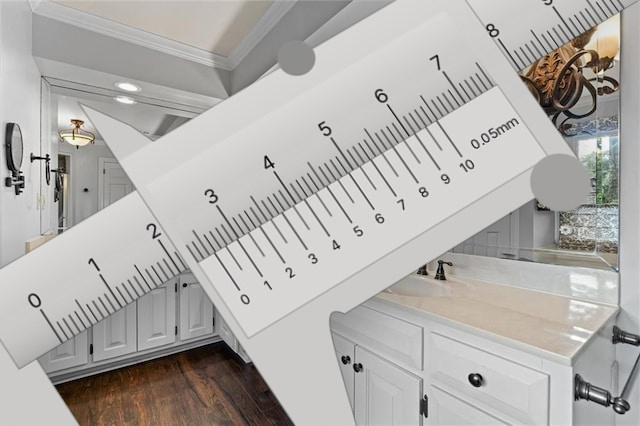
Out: value=25.8 unit=mm
